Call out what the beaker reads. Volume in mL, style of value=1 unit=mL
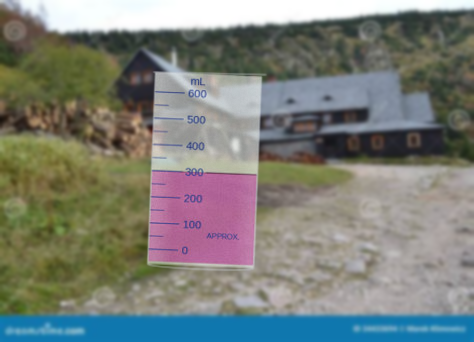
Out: value=300 unit=mL
